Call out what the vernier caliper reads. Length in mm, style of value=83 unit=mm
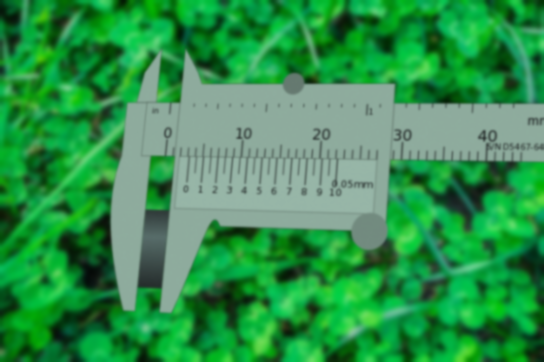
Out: value=3.2 unit=mm
